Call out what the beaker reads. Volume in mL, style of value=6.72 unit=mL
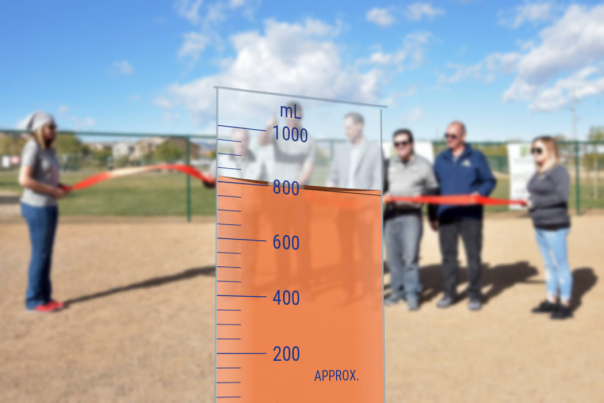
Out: value=800 unit=mL
